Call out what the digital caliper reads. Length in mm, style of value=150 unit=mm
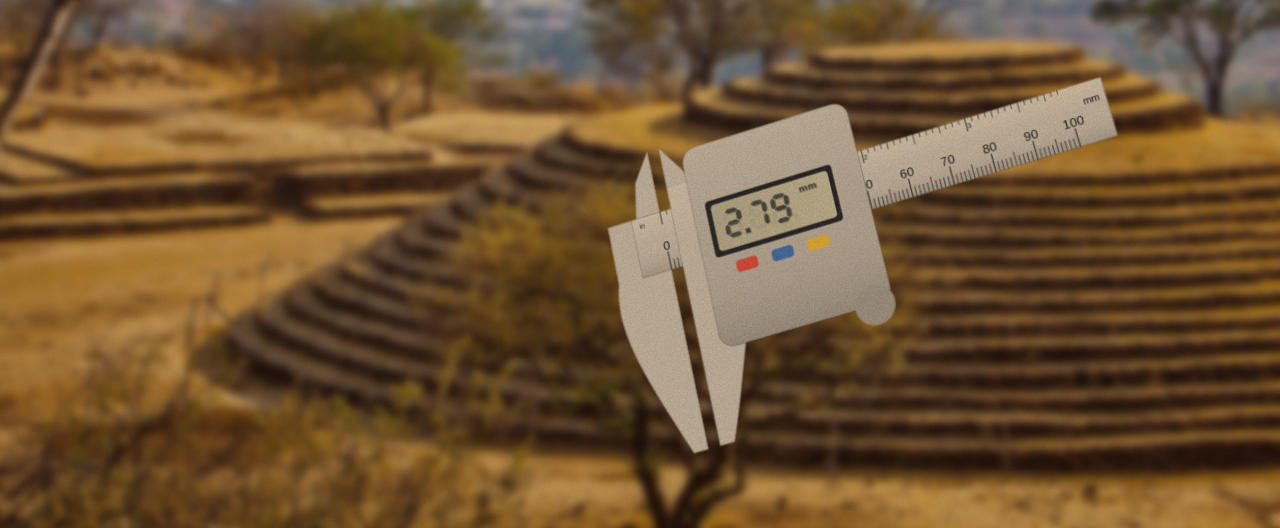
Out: value=2.79 unit=mm
